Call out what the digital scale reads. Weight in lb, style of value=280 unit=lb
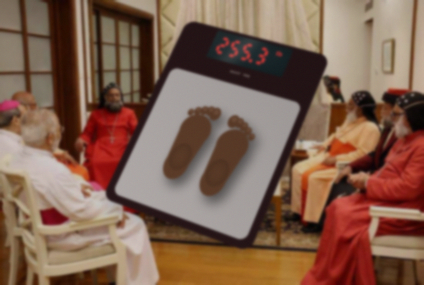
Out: value=255.3 unit=lb
